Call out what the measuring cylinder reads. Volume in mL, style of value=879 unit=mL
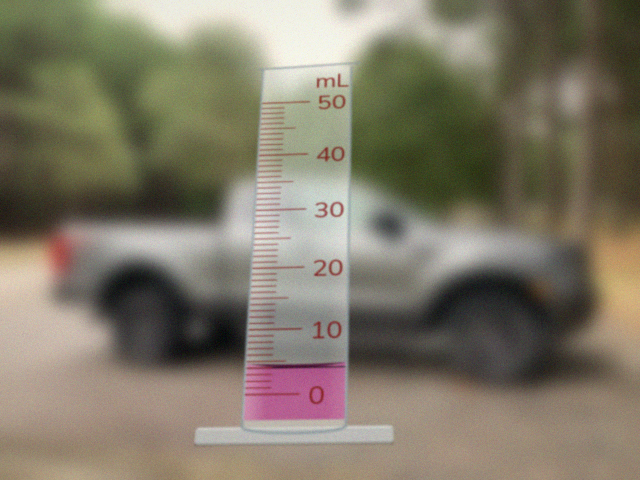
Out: value=4 unit=mL
